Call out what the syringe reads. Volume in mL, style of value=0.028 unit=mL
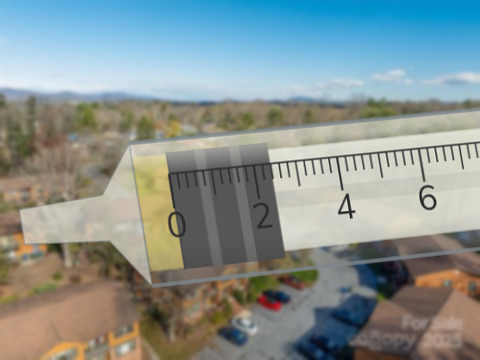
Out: value=0 unit=mL
